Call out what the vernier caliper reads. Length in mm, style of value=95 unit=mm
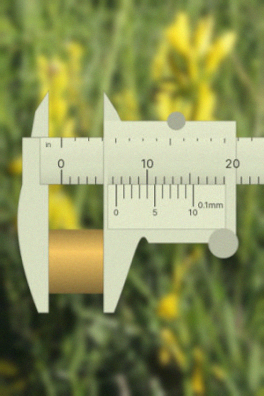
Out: value=6.4 unit=mm
